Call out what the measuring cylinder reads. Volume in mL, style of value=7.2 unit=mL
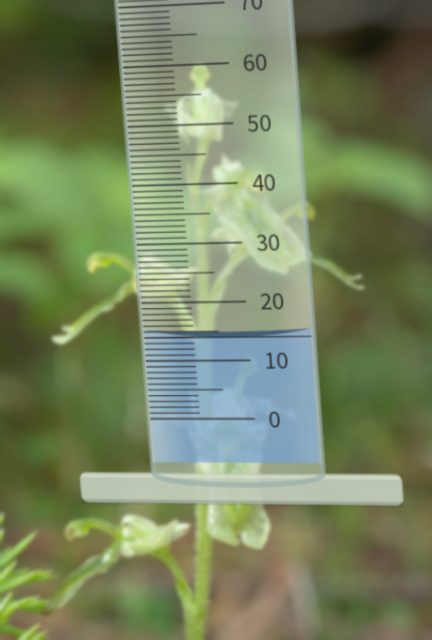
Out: value=14 unit=mL
